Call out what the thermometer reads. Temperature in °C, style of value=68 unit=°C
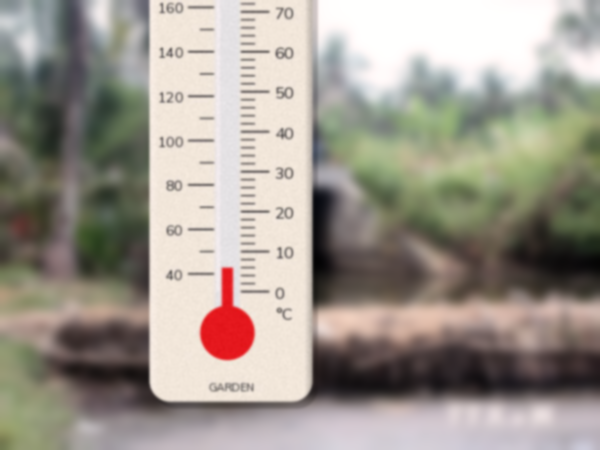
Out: value=6 unit=°C
